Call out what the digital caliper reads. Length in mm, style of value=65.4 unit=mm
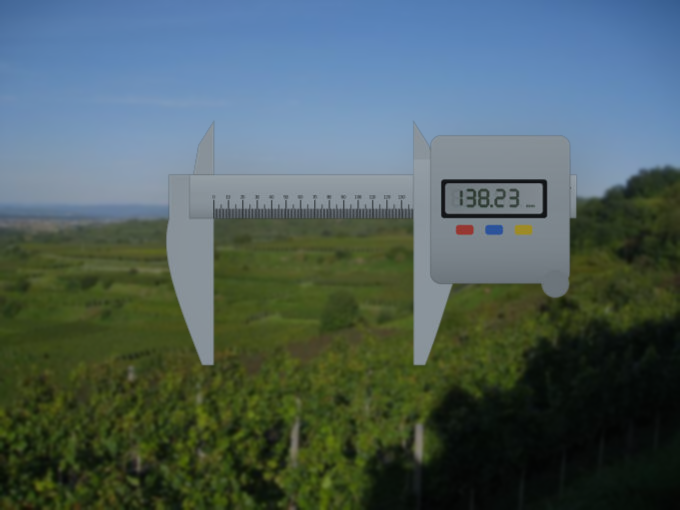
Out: value=138.23 unit=mm
